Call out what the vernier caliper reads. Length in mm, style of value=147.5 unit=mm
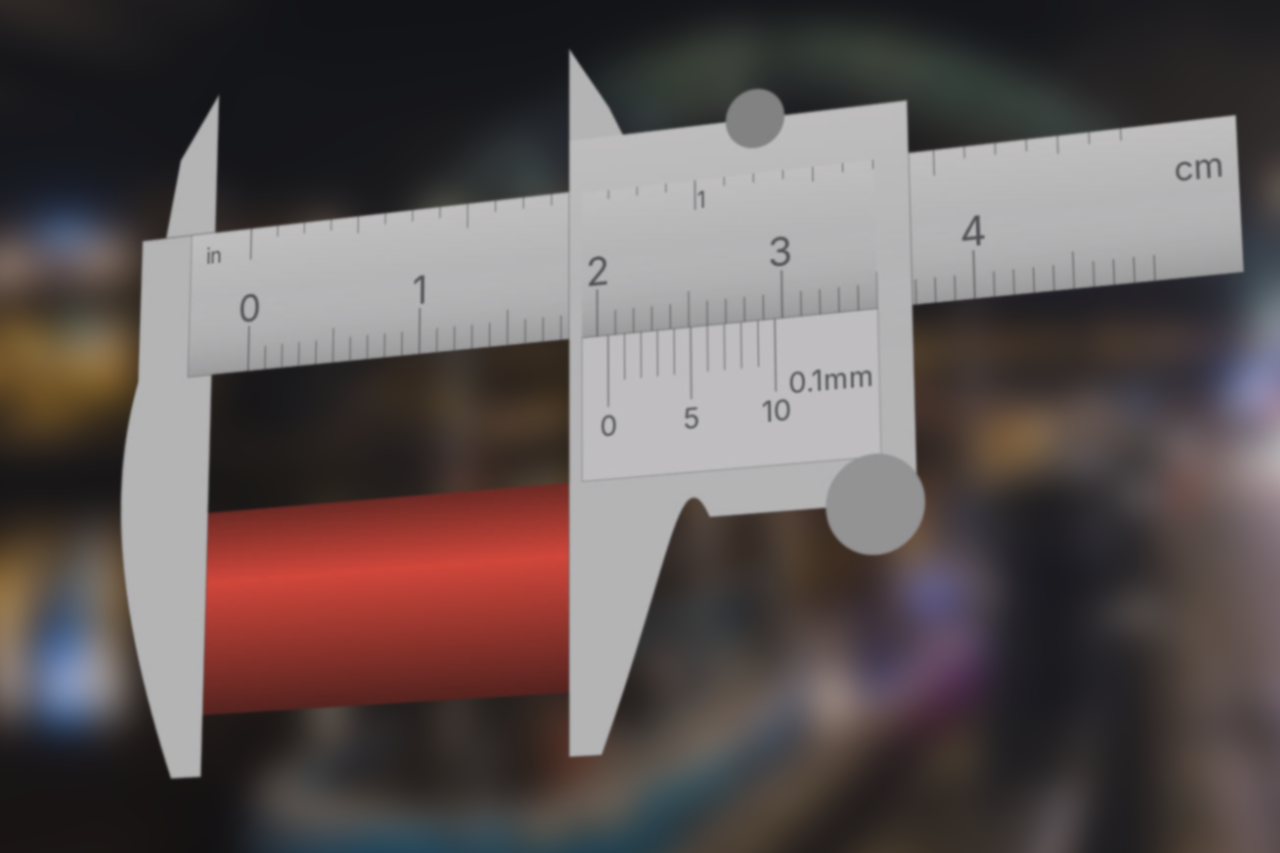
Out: value=20.6 unit=mm
